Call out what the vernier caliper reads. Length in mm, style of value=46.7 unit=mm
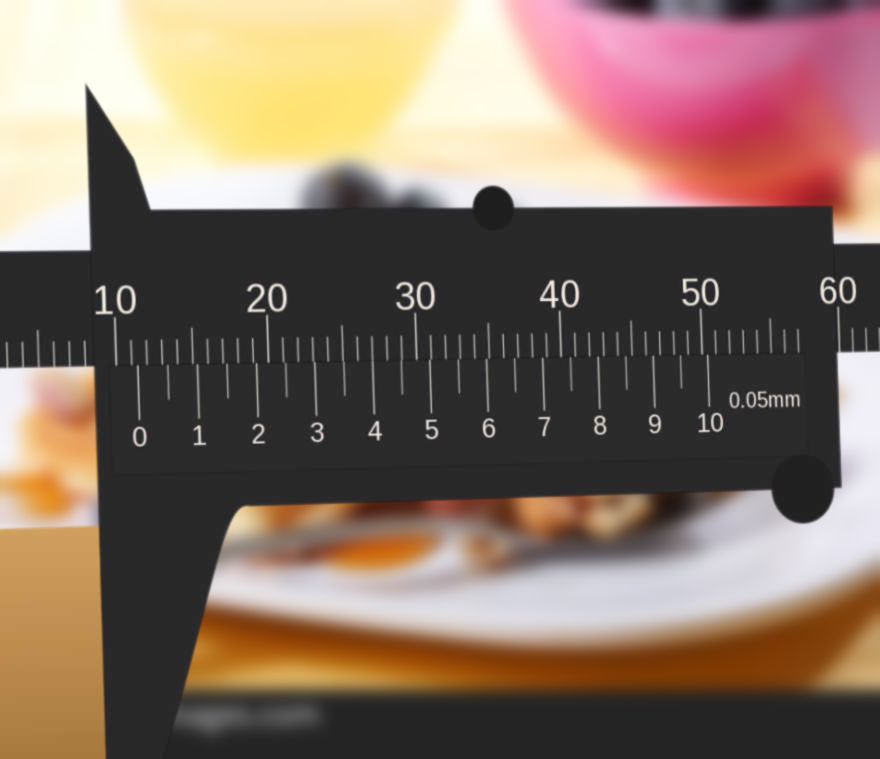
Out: value=11.4 unit=mm
